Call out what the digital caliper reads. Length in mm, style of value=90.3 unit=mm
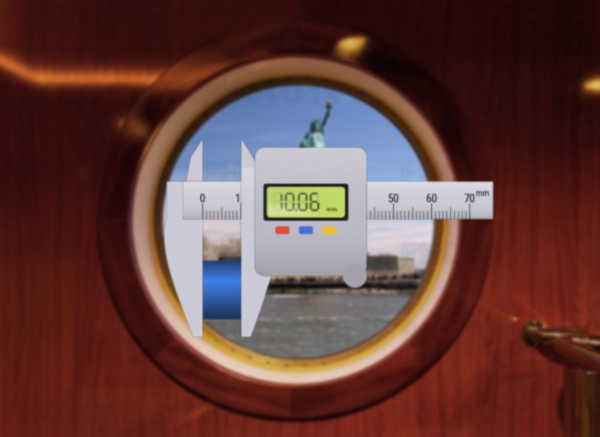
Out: value=10.06 unit=mm
